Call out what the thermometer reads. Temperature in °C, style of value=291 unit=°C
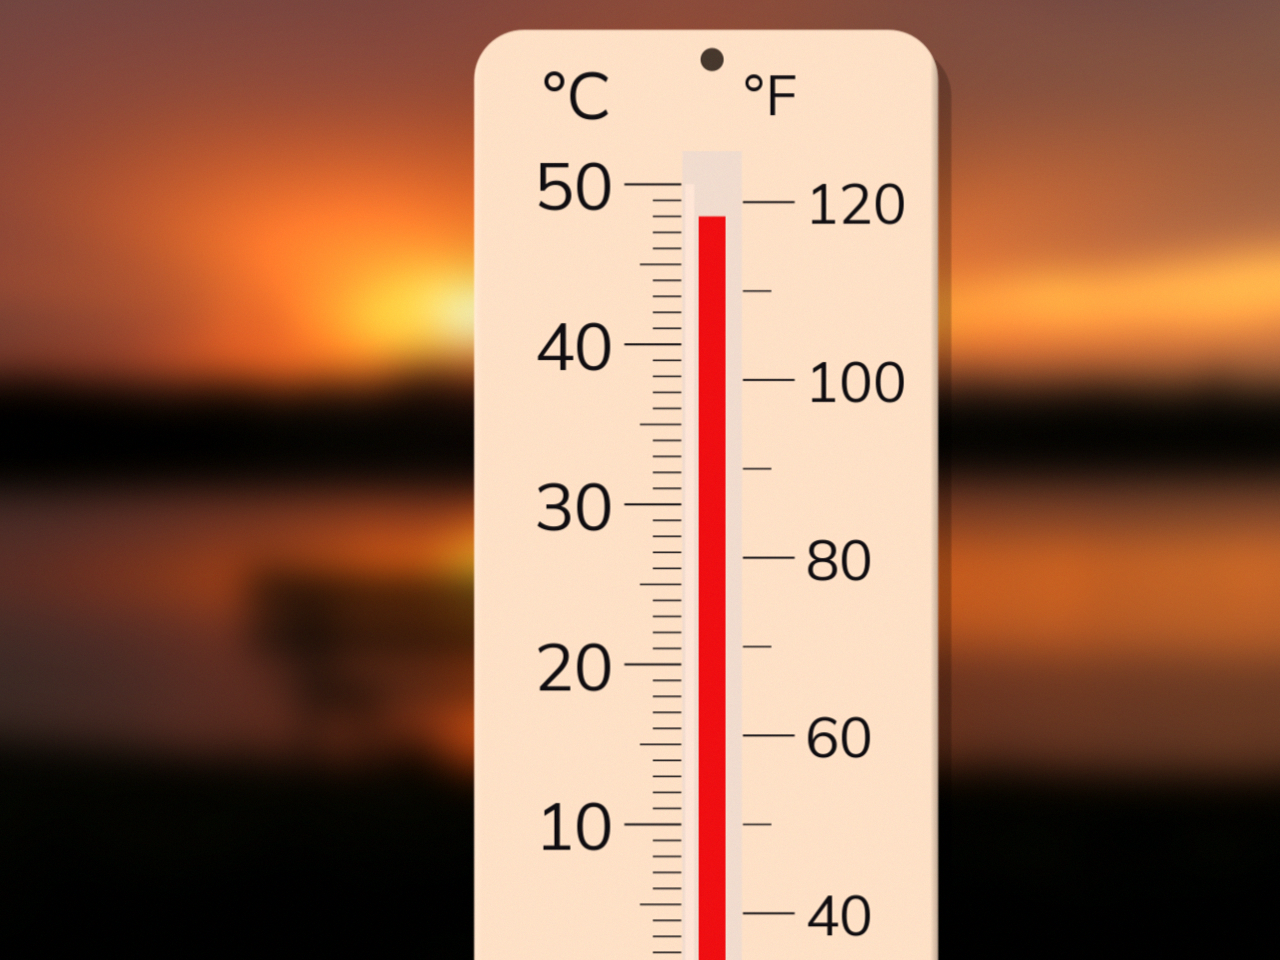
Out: value=48 unit=°C
